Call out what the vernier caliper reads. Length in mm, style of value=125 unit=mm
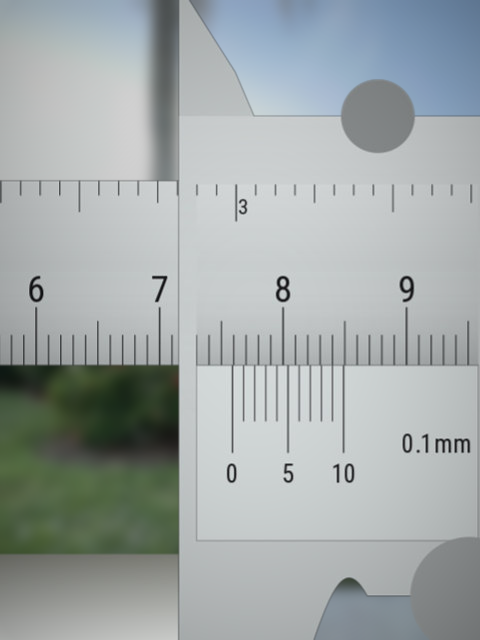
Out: value=75.9 unit=mm
